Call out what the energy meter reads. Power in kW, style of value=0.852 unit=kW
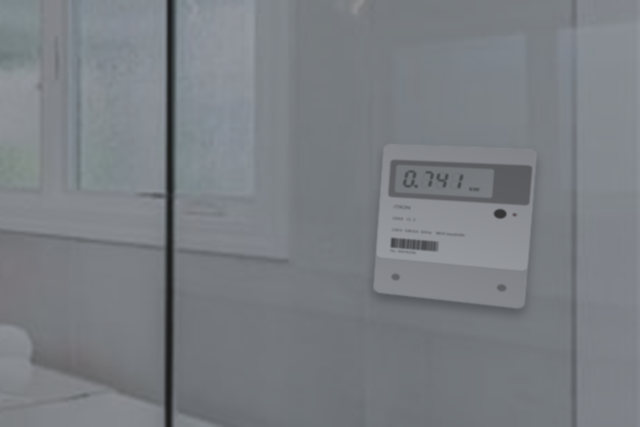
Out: value=0.741 unit=kW
